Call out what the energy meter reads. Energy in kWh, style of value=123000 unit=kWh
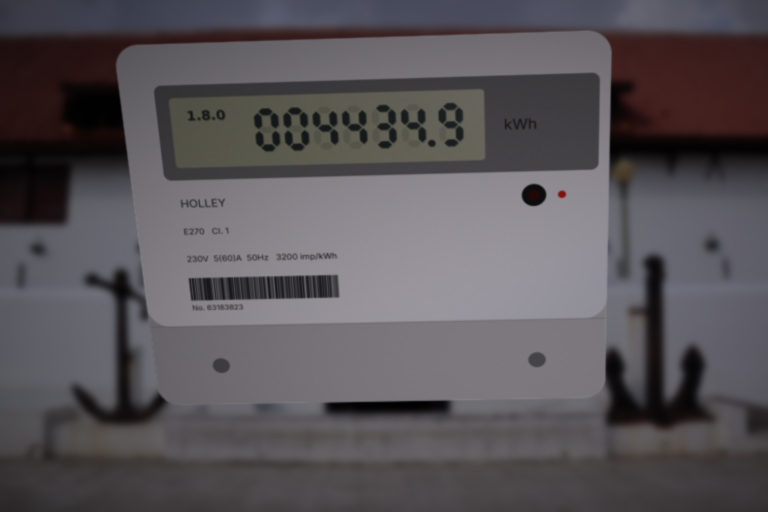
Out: value=4434.9 unit=kWh
